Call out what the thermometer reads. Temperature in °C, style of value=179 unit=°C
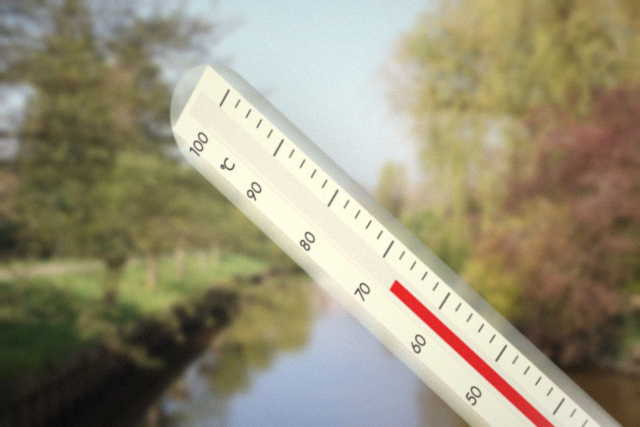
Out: value=67 unit=°C
